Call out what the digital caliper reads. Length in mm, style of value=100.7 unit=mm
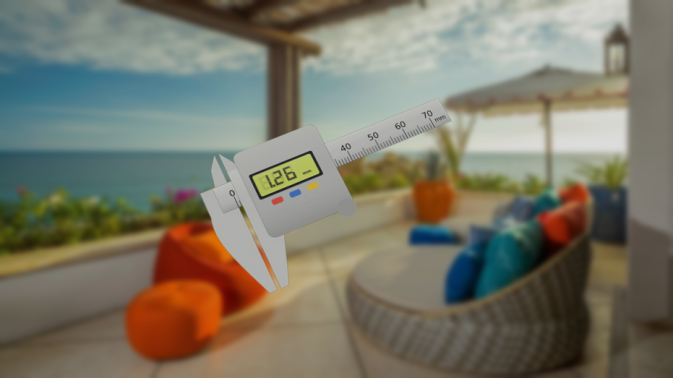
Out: value=1.26 unit=mm
